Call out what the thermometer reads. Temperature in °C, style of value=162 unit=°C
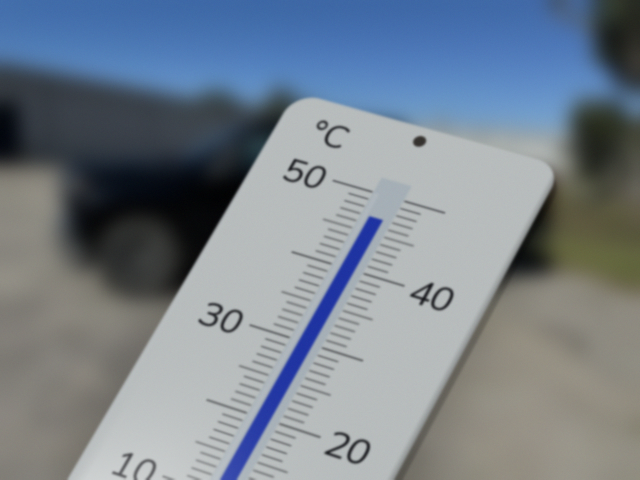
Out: value=47 unit=°C
